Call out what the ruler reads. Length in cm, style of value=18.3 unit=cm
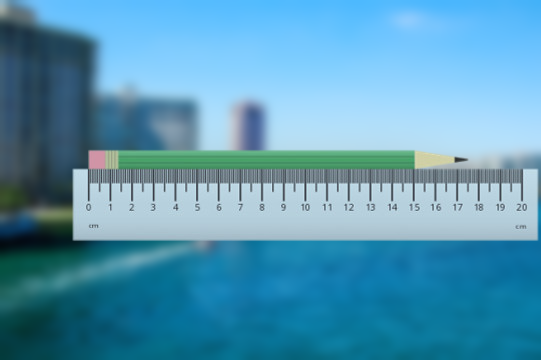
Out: value=17.5 unit=cm
